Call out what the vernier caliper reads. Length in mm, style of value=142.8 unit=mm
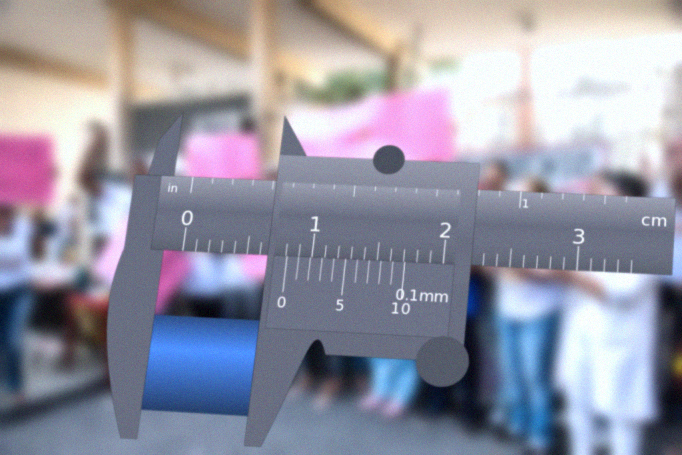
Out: value=8.1 unit=mm
